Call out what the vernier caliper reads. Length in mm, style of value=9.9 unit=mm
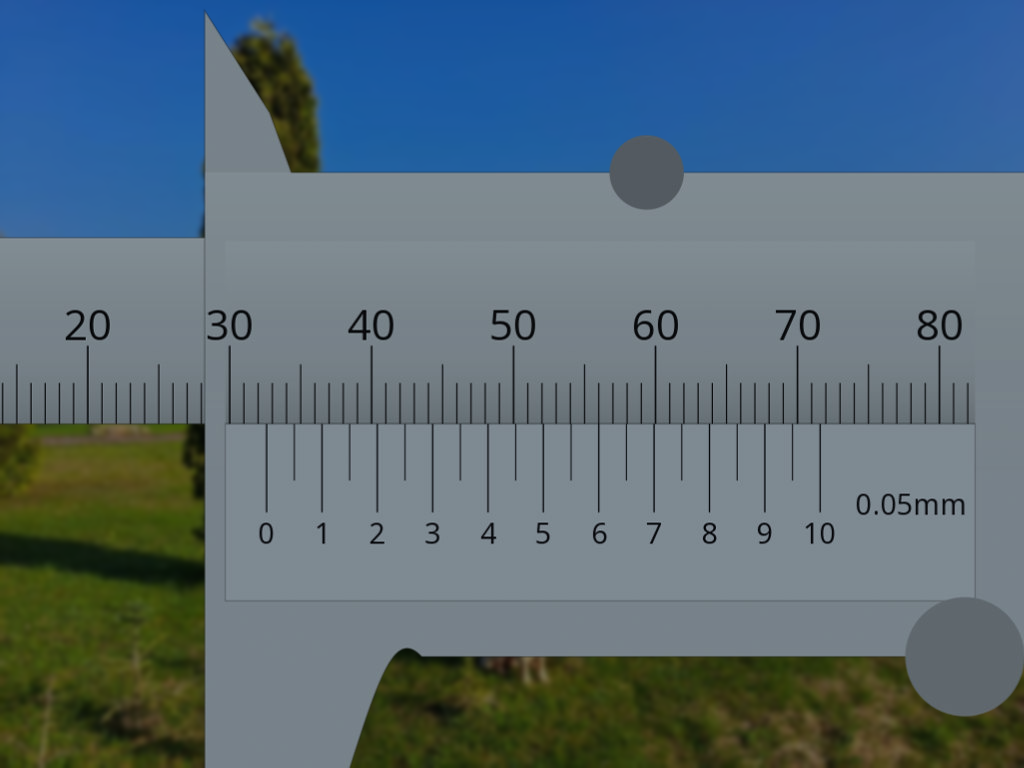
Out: value=32.6 unit=mm
